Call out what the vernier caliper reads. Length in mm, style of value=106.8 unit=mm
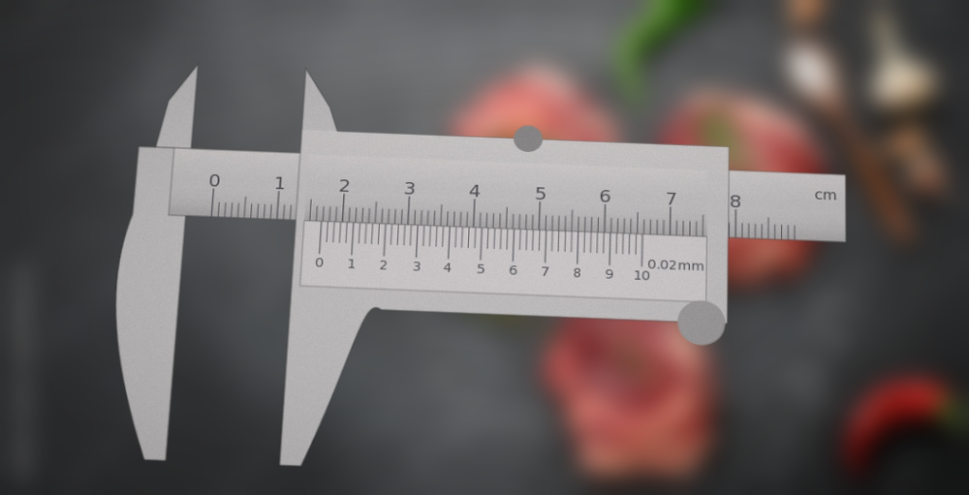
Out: value=16.8 unit=mm
